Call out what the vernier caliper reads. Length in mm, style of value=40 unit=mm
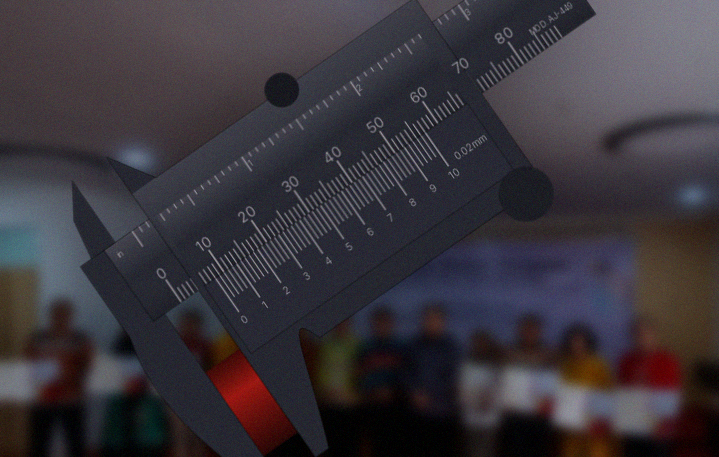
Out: value=8.0 unit=mm
